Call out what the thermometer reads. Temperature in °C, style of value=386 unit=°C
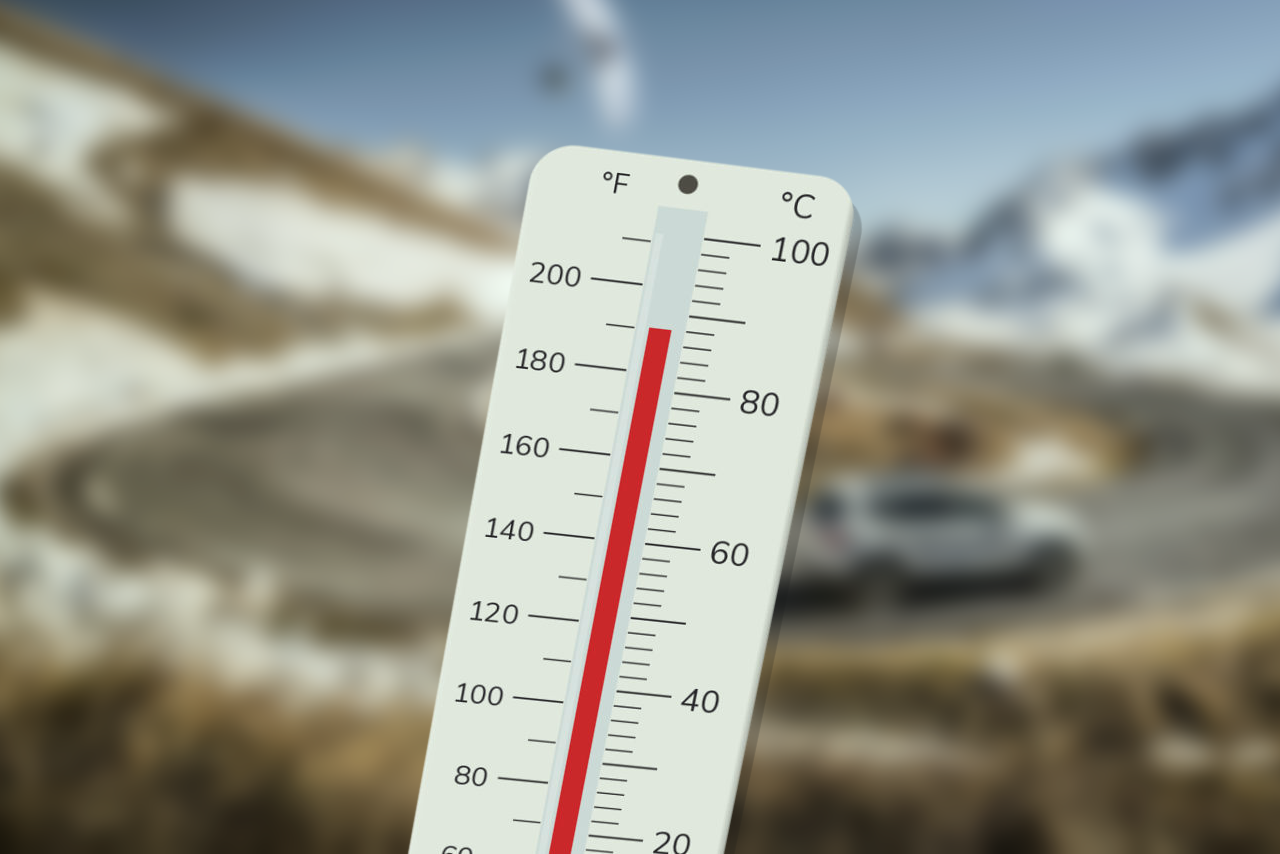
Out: value=88 unit=°C
